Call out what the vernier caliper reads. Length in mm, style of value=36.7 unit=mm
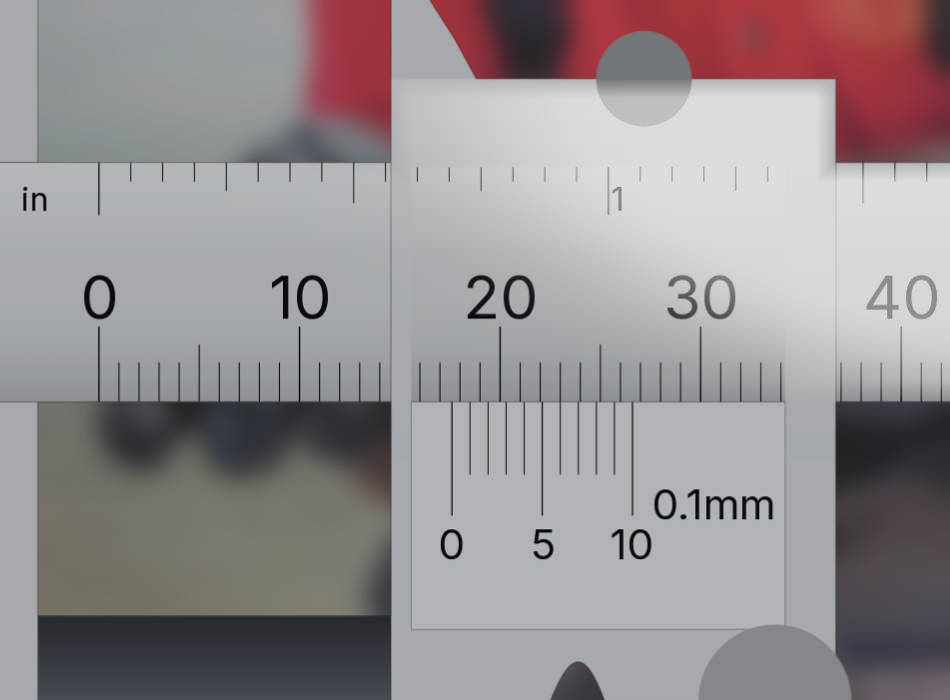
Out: value=17.6 unit=mm
